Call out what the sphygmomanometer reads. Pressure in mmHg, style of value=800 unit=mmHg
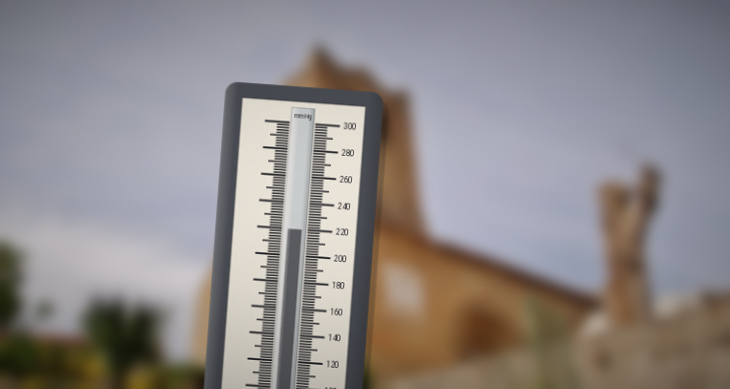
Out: value=220 unit=mmHg
